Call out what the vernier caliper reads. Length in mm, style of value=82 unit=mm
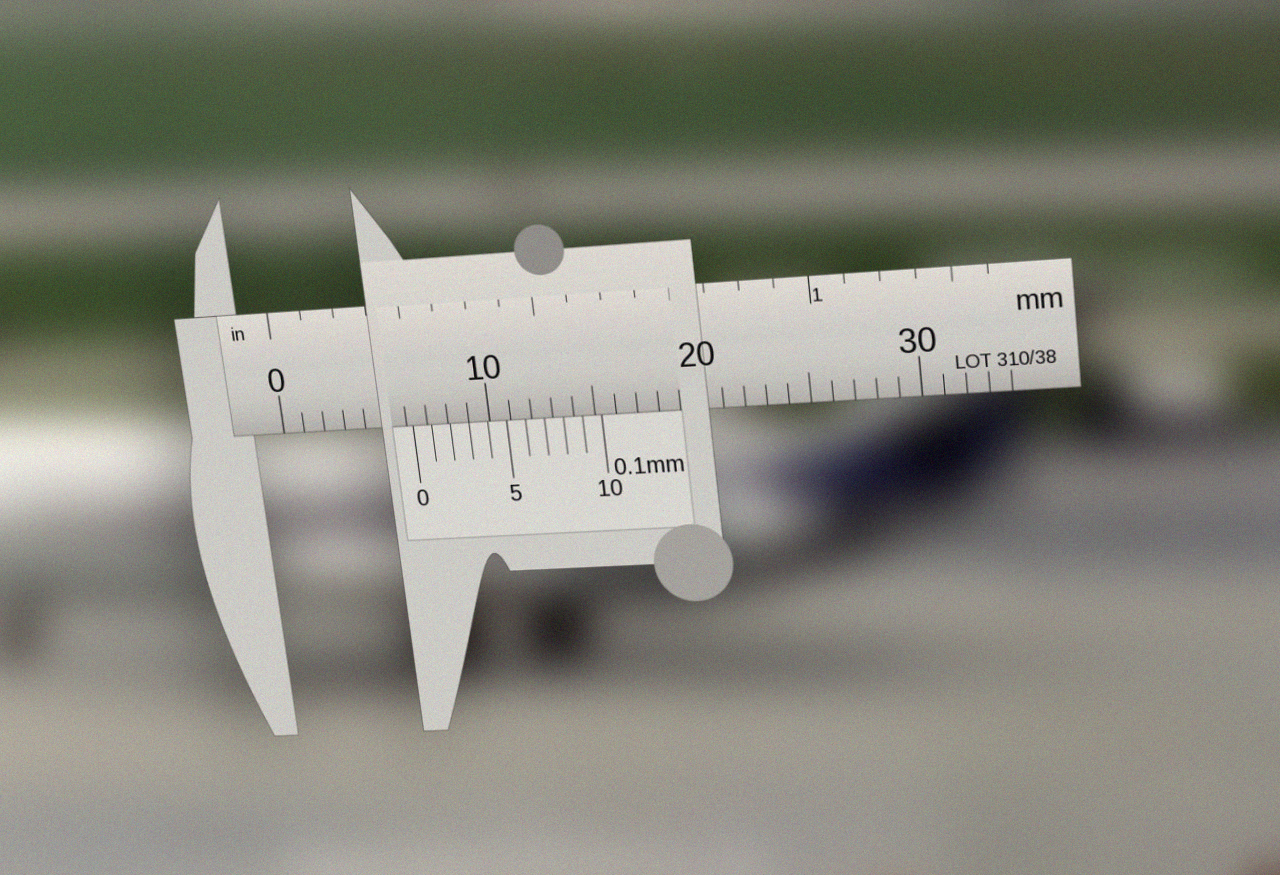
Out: value=6.3 unit=mm
